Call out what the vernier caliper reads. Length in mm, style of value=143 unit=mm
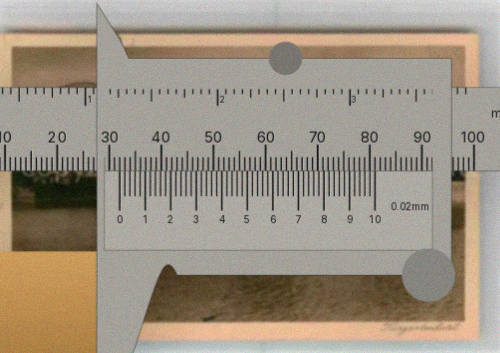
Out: value=32.0 unit=mm
